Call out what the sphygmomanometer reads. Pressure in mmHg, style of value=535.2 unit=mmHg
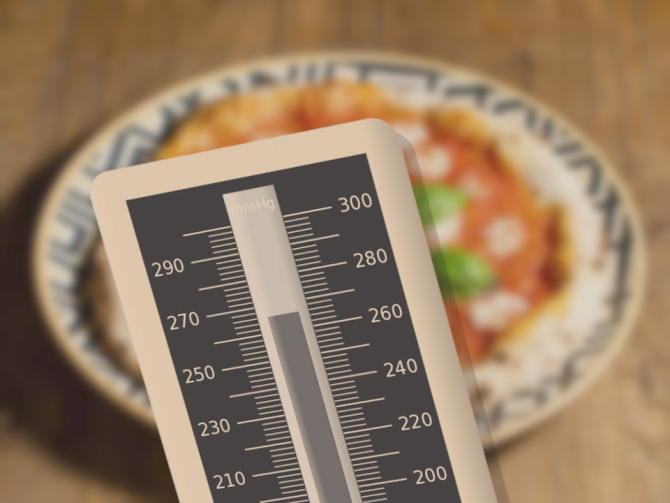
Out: value=266 unit=mmHg
